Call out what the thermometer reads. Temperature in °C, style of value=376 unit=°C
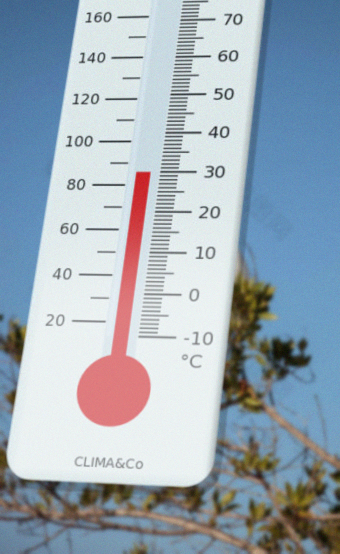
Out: value=30 unit=°C
